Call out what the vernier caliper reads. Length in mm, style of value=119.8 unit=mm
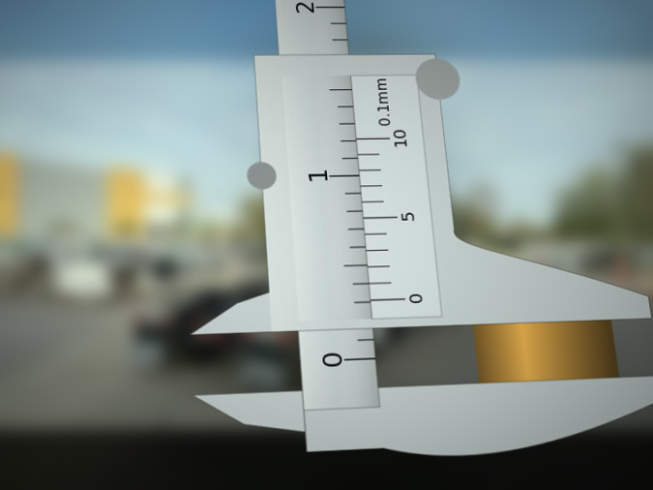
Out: value=3.1 unit=mm
